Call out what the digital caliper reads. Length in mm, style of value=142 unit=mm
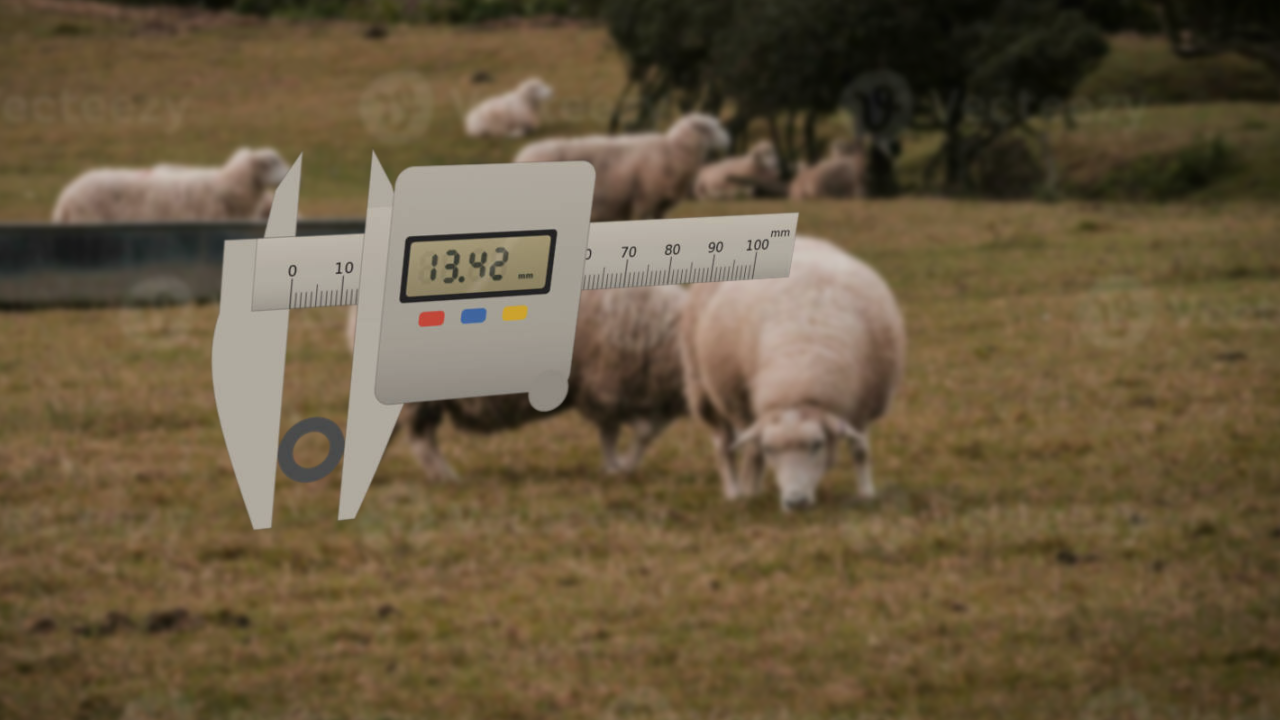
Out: value=13.42 unit=mm
